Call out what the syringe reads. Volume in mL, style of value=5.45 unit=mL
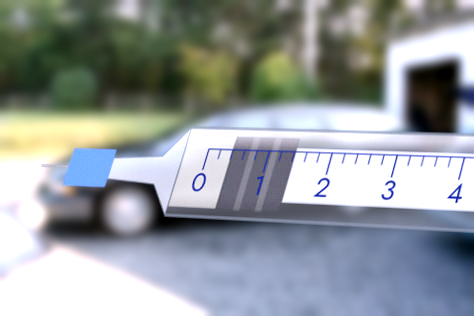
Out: value=0.4 unit=mL
